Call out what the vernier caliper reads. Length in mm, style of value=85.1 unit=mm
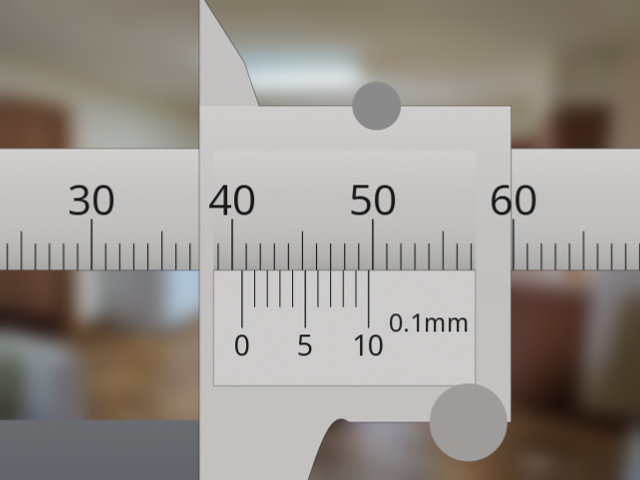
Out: value=40.7 unit=mm
